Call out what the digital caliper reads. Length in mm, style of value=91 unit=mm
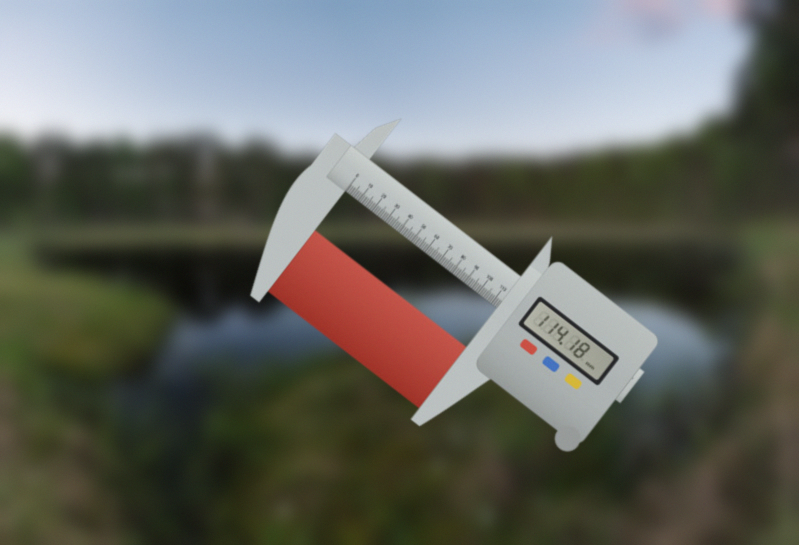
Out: value=114.18 unit=mm
